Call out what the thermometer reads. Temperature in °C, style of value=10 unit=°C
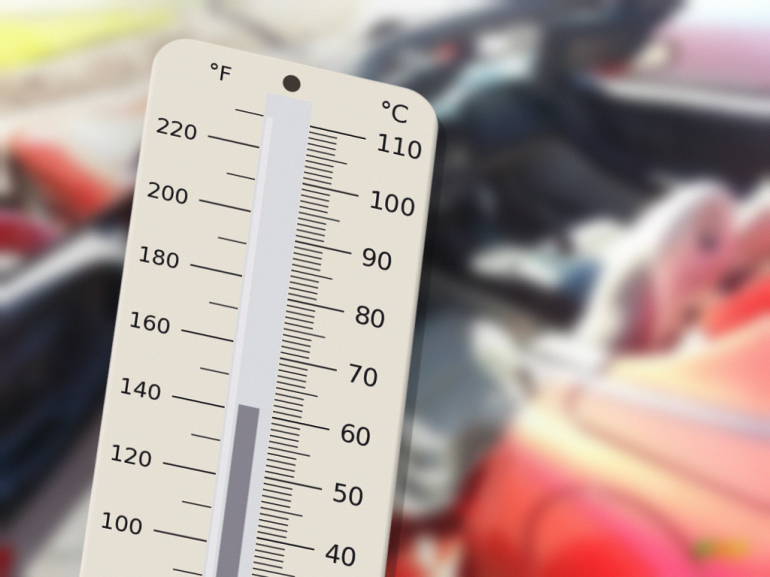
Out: value=61 unit=°C
